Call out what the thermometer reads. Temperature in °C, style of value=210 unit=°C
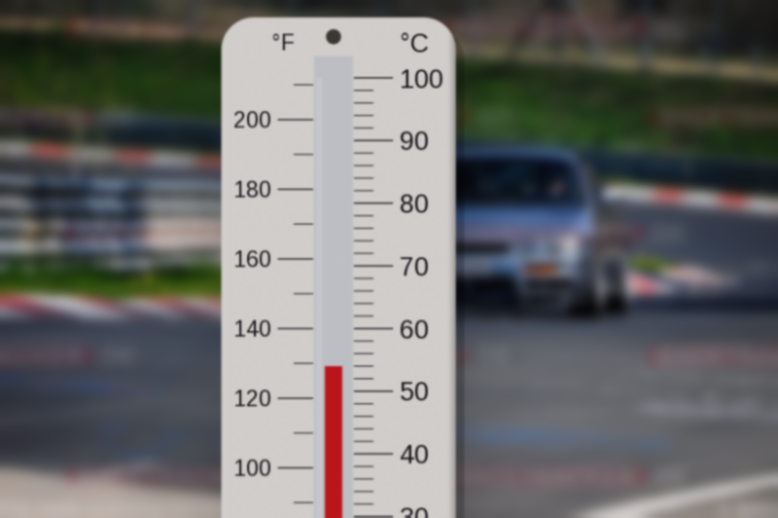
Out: value=54 unit=°C
